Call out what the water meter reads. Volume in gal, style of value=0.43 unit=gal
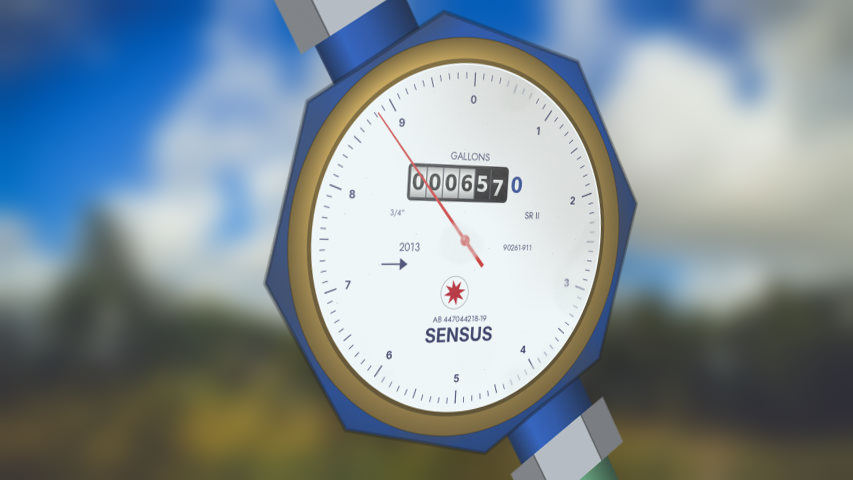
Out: value=6568.8 unit=gal
